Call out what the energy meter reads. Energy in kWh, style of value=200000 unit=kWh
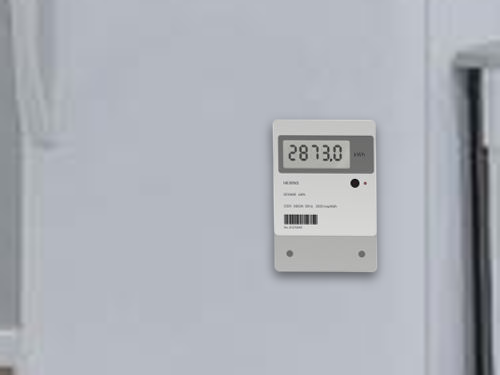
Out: value=2873.0 unit=kWh
